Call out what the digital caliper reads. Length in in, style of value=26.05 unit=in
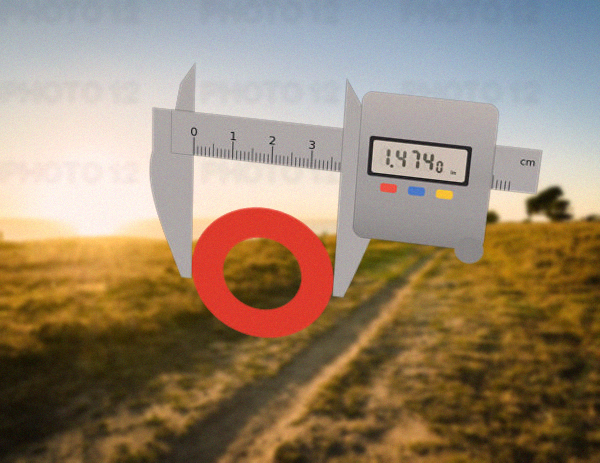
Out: value=1.4740 unit=in
